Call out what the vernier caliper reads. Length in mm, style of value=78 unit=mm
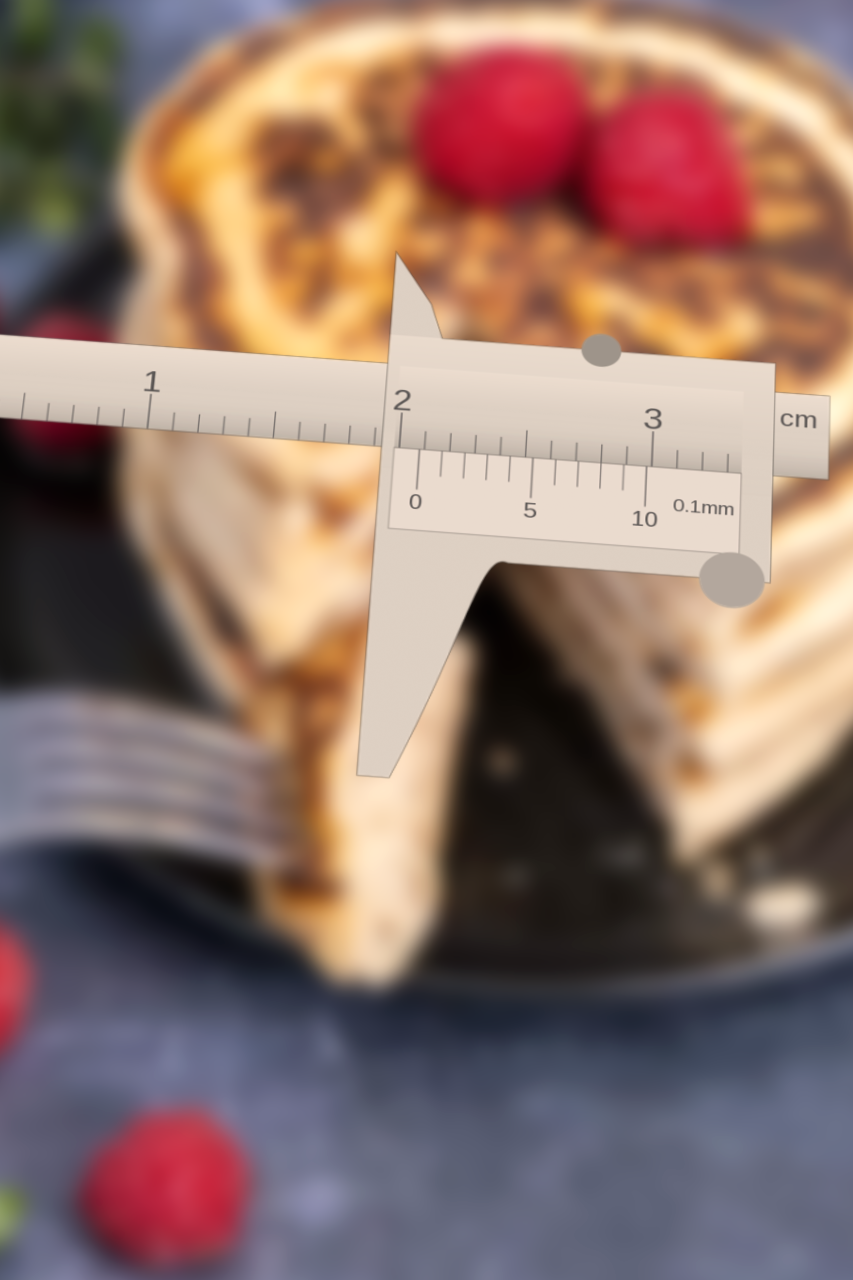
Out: value=20.8 unit=mm
